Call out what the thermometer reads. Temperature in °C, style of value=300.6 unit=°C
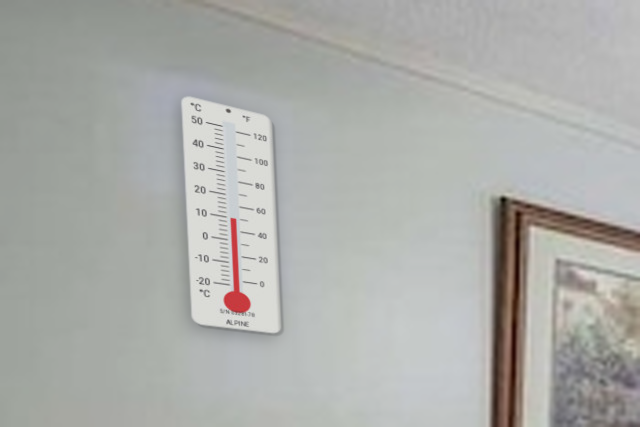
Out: value=10 unit=°C
